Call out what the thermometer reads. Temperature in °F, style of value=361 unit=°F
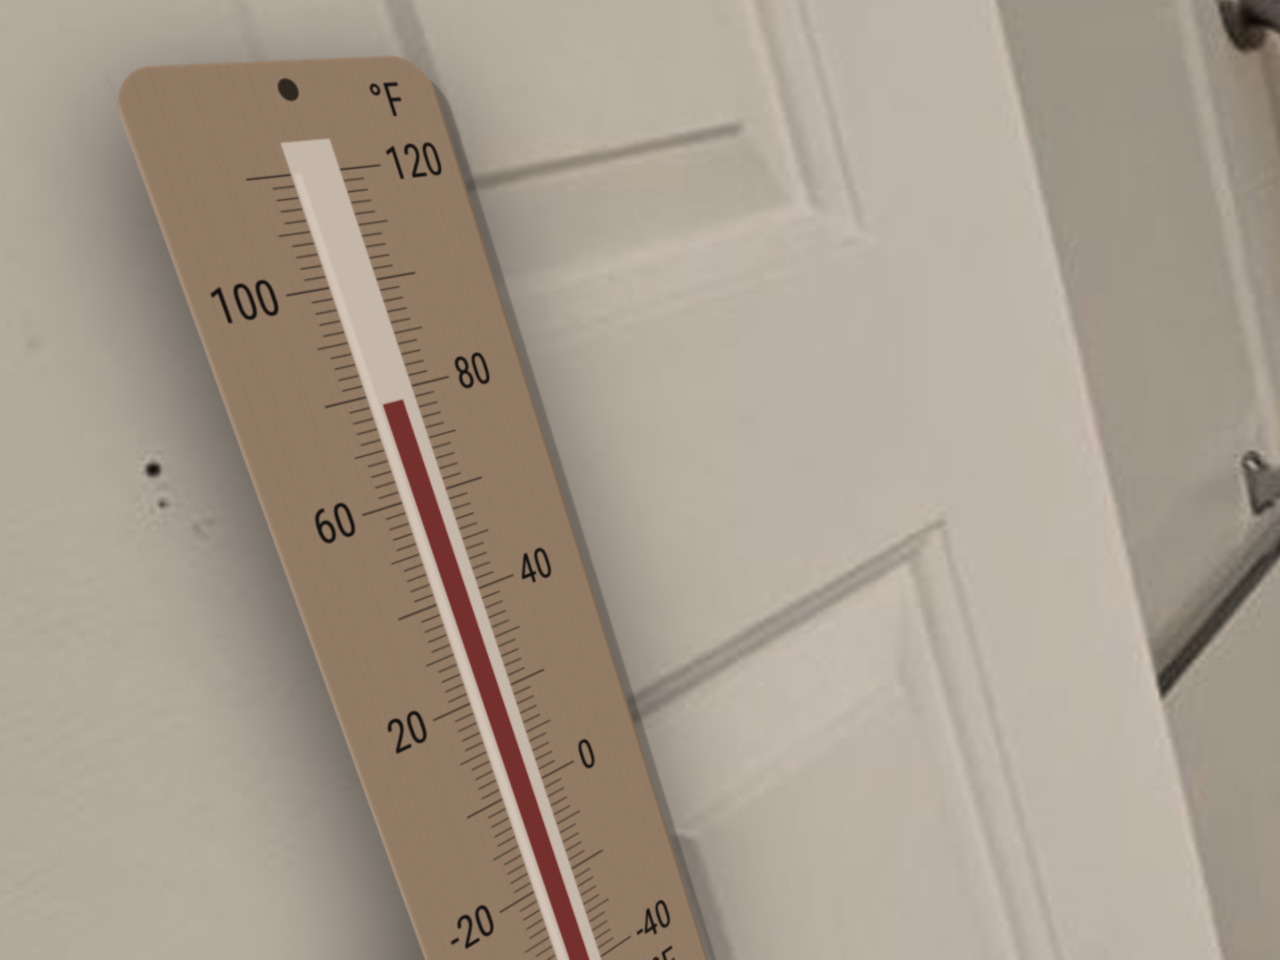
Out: value=78 unit=°F
